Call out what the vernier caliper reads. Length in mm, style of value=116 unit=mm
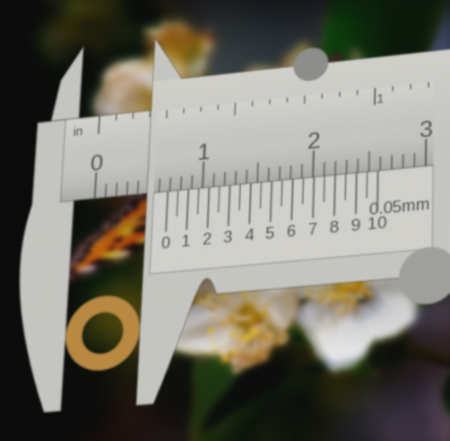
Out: value=6.8 unit=mm
